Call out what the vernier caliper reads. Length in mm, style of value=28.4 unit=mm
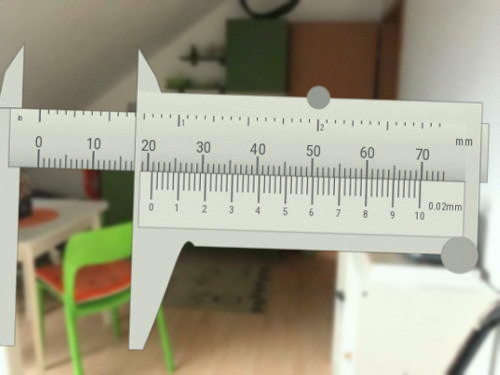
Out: value=20.8 unit=mm
